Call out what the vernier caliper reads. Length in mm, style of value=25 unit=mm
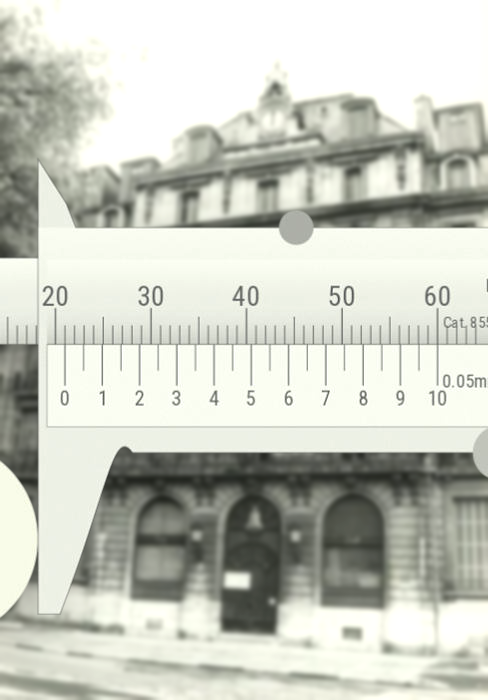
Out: value=21.0 unit=mm
